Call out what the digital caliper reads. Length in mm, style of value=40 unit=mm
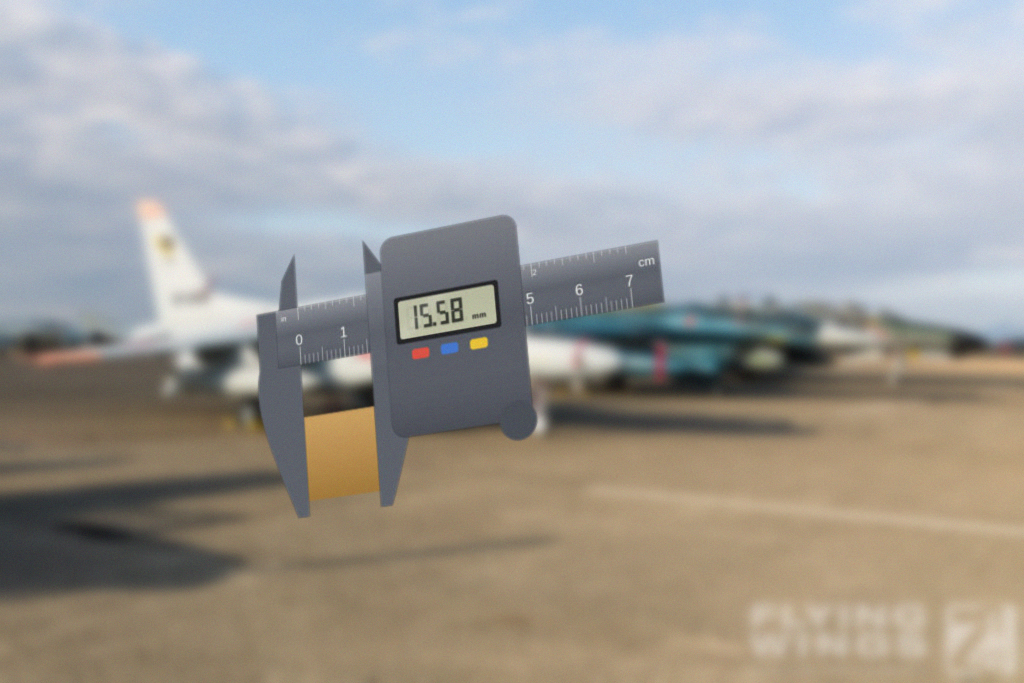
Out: value=15.58 unit=mm
